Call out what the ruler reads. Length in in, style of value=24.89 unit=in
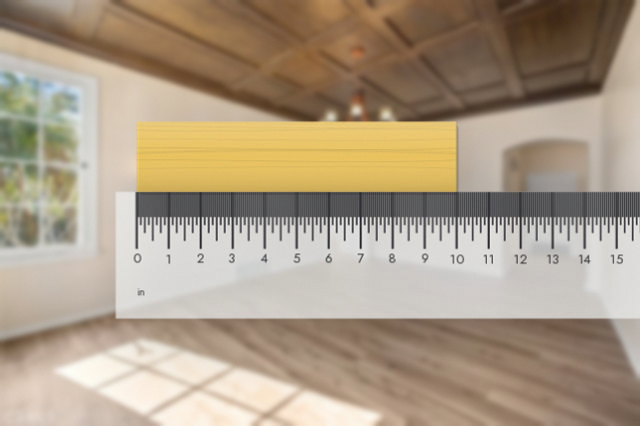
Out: value=10 unit=in
